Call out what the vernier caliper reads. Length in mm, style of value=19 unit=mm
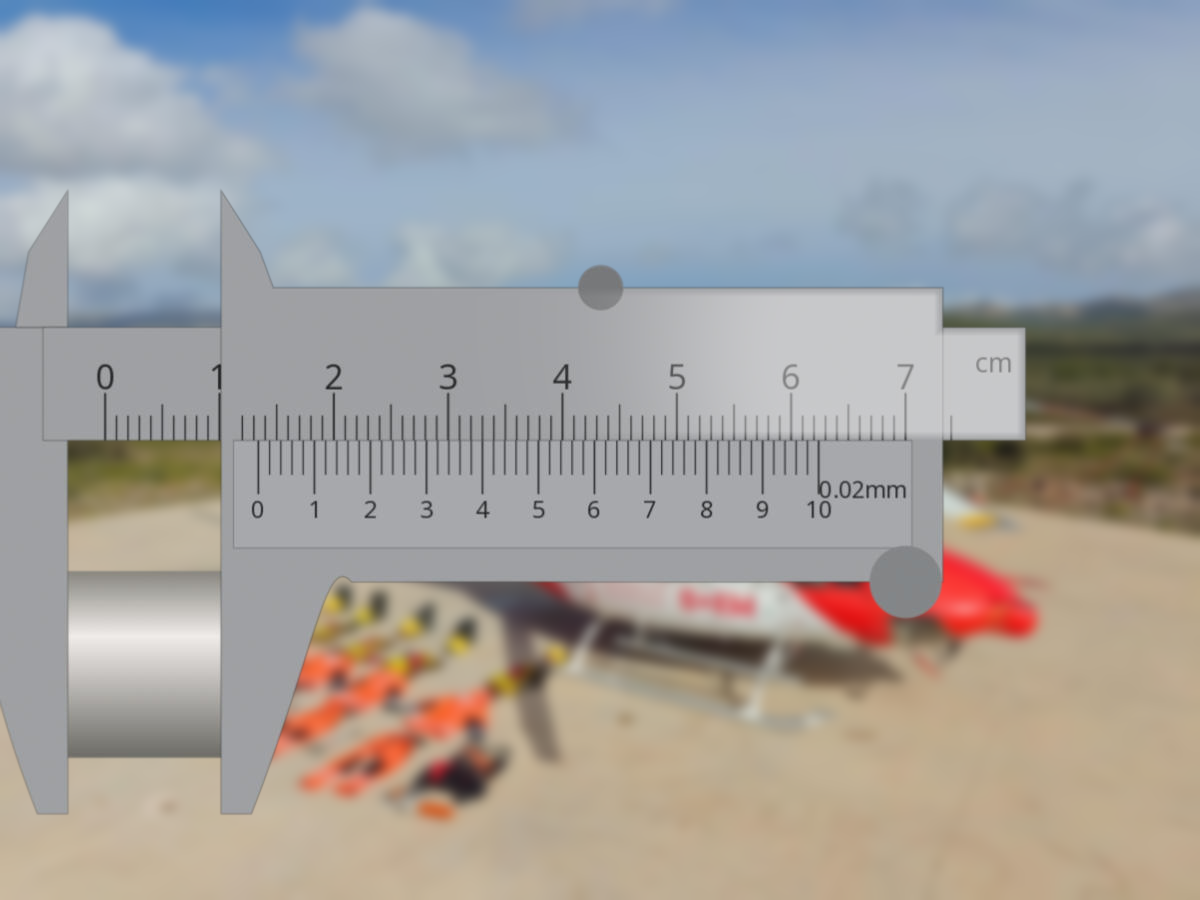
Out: value=13.4 unit=mm
